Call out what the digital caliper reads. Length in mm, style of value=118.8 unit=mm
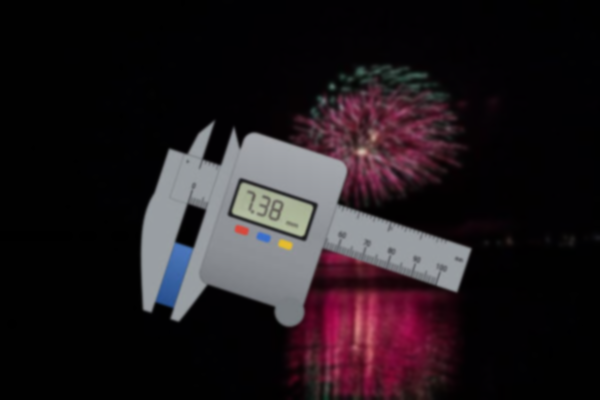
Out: value=7.38 unit=mm
